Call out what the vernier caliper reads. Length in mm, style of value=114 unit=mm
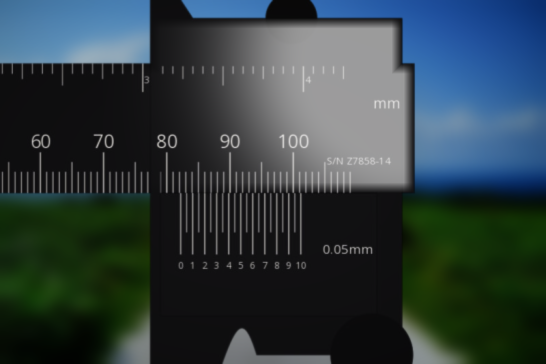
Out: value=82.2 unit=mm
